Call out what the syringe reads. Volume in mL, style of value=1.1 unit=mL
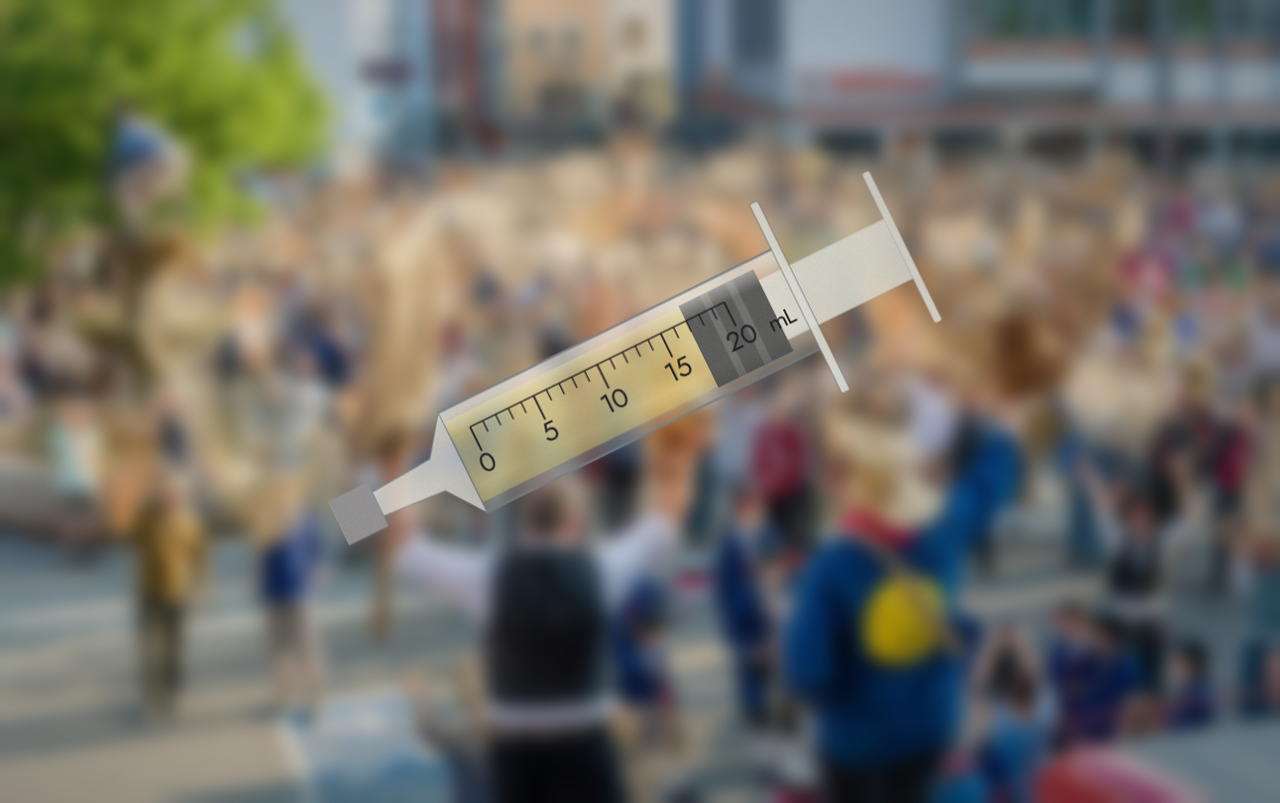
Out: value=17 unit=mL
